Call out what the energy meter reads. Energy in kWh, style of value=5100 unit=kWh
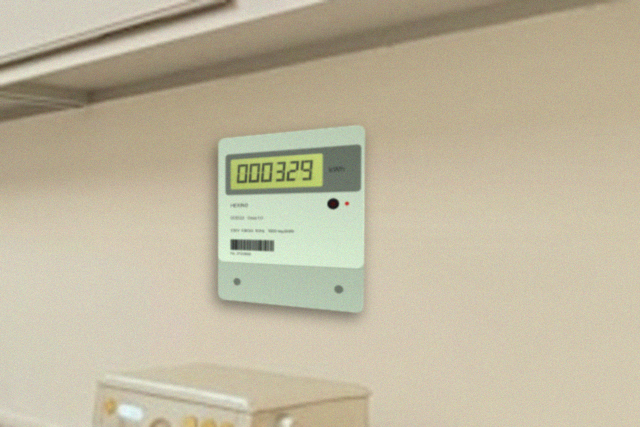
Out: value=329 unit=kWh
